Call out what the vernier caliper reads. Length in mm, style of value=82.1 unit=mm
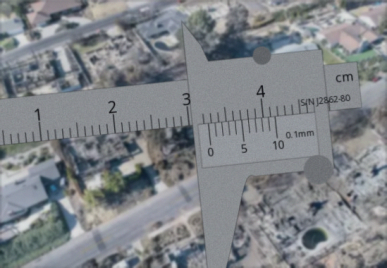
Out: value=32.6 unit=mm
